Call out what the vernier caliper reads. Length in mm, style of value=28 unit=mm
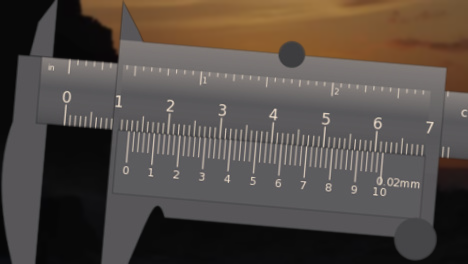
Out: value=12.5 unit=mm
